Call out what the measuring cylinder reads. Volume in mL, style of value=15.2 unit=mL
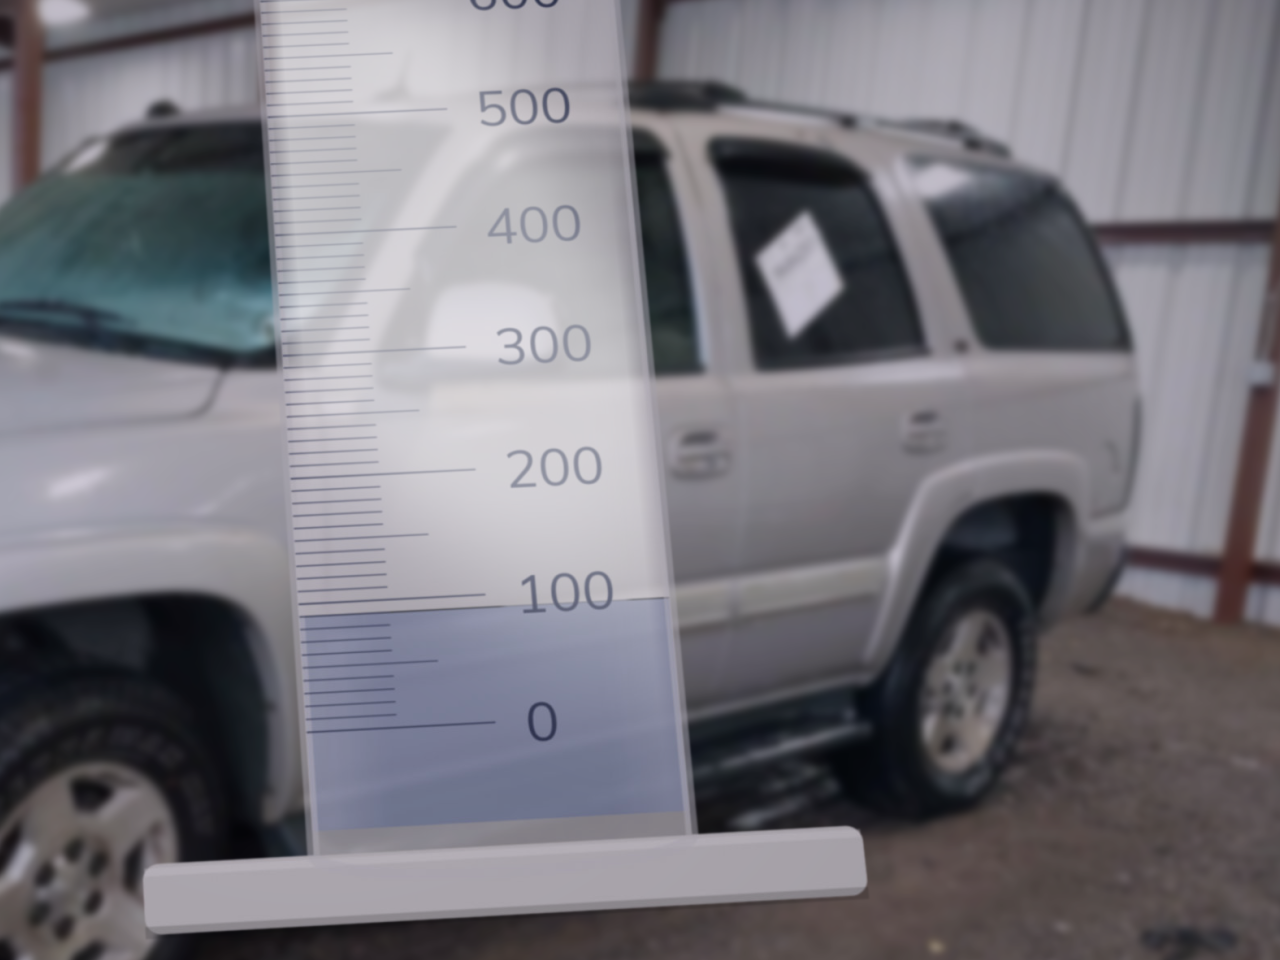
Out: value=90 unit=mL
